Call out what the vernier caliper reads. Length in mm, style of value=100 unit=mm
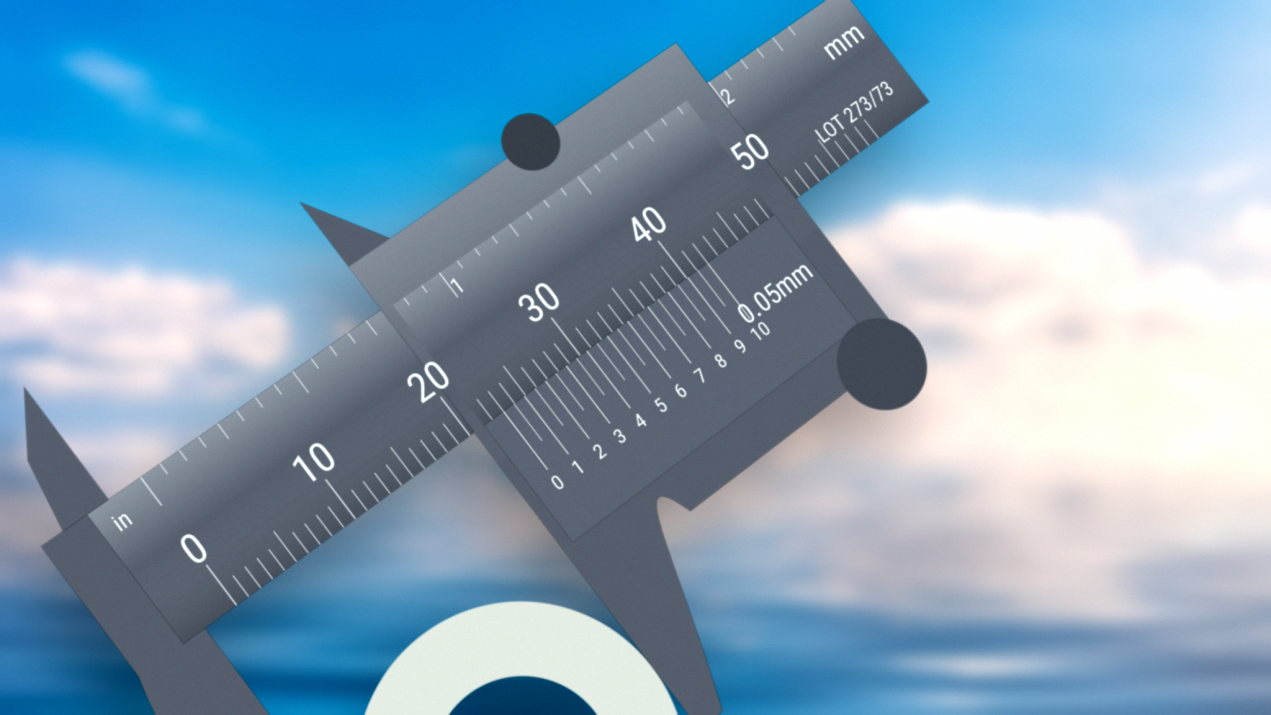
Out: value=23.0 unit=mm
